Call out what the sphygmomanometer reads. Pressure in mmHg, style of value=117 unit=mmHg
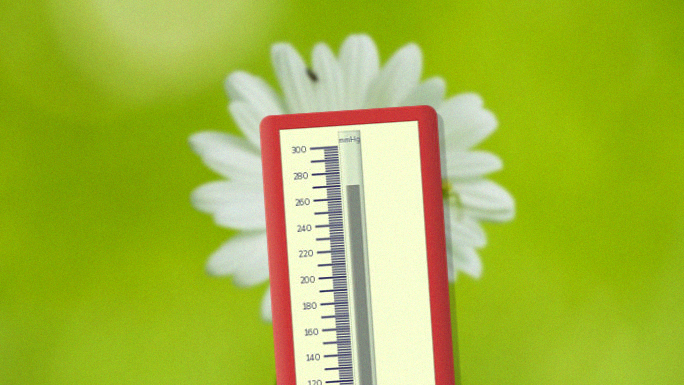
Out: value=270 unit=mmHg
